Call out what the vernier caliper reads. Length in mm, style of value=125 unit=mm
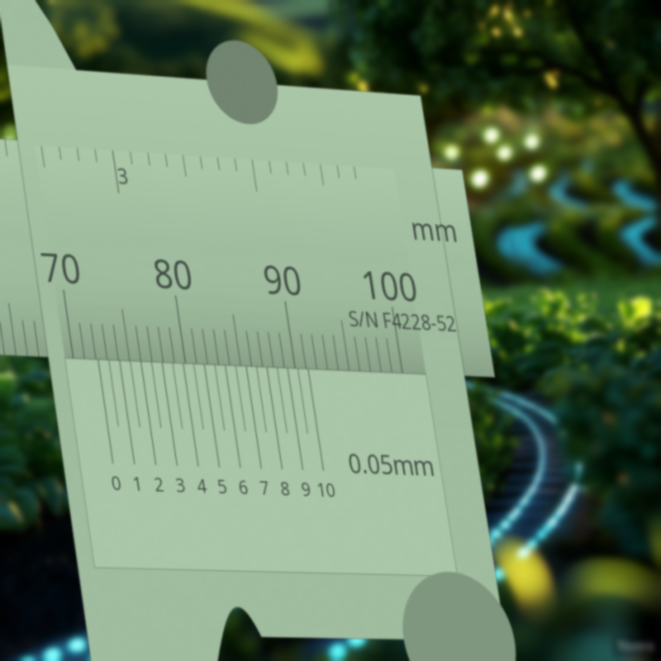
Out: value=72.2 unit=mm
